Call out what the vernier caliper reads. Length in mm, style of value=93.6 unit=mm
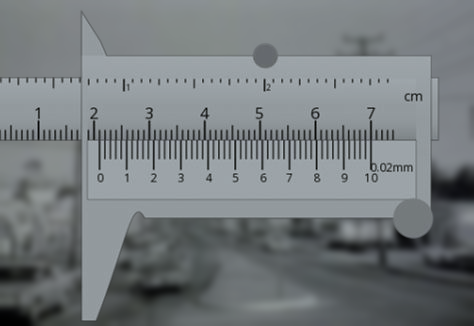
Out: value=21.0 unit=mm
